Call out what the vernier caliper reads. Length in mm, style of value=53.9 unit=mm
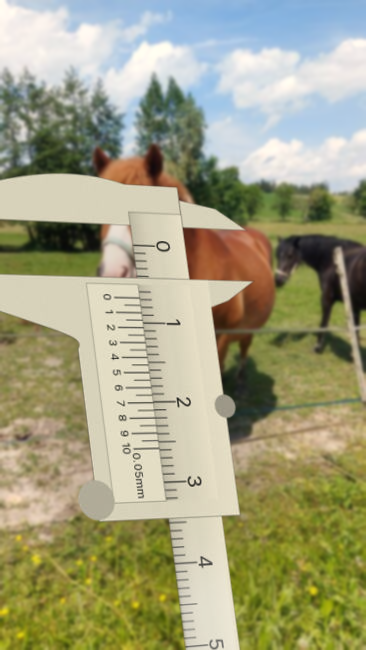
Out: value=6.8 unit=mm
